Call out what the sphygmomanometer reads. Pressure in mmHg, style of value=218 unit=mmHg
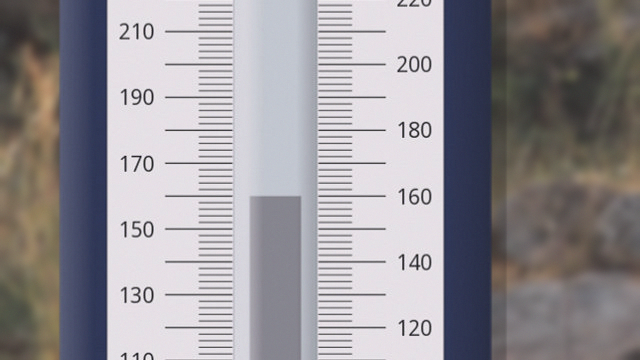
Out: value=160 unit=mmHg
